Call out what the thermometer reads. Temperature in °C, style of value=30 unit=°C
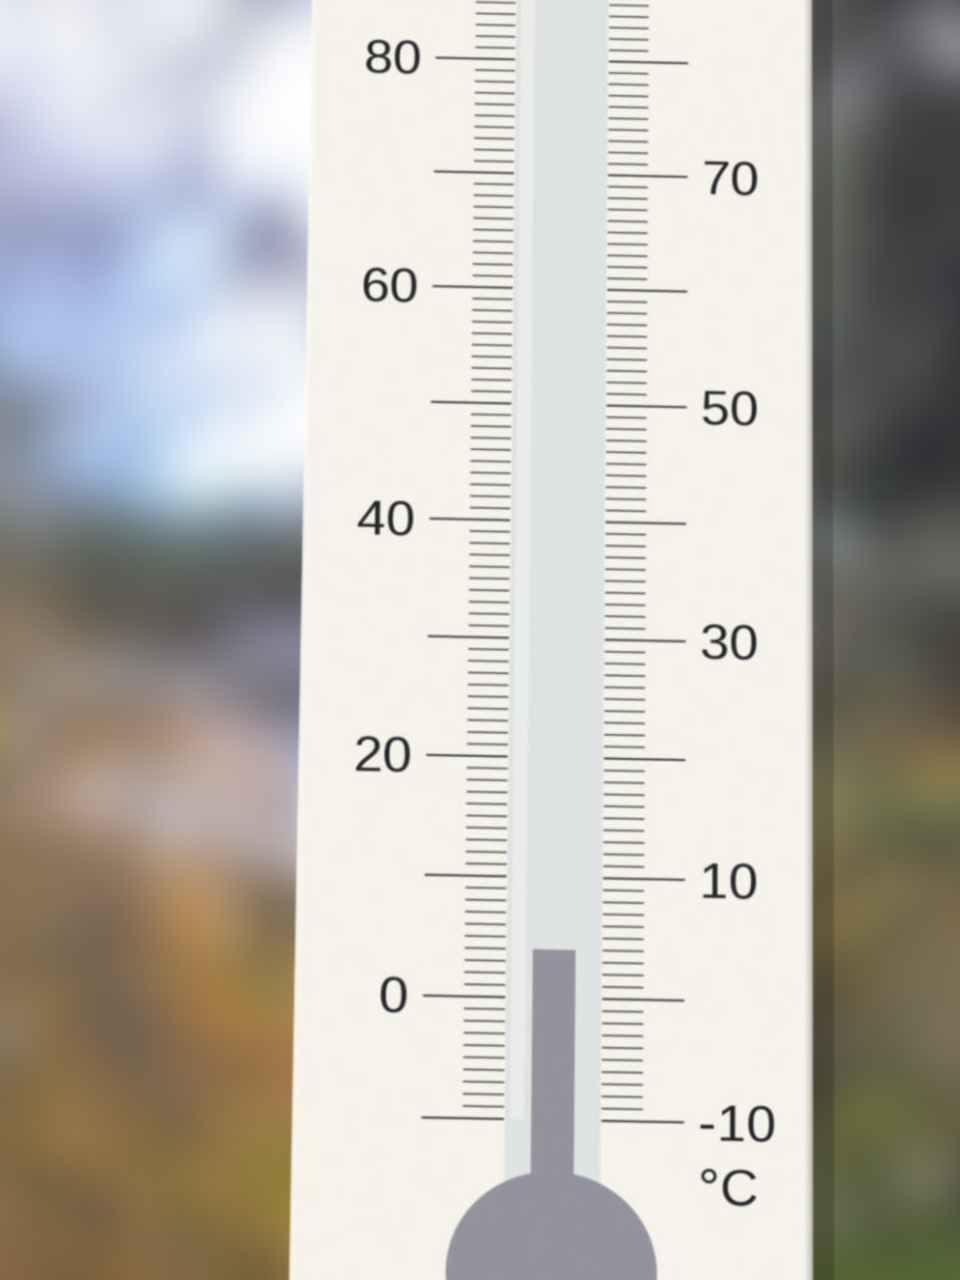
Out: value=4 unit=°C
